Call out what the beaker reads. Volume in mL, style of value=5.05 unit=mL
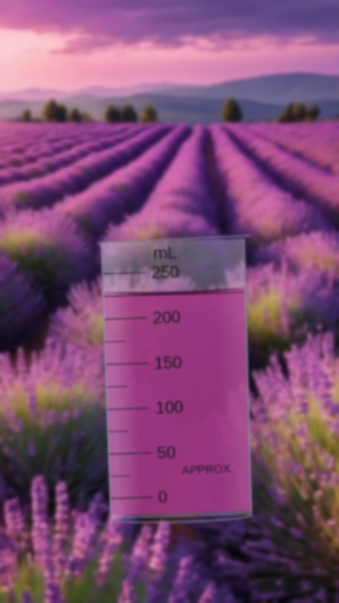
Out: value=225 unit=mL
